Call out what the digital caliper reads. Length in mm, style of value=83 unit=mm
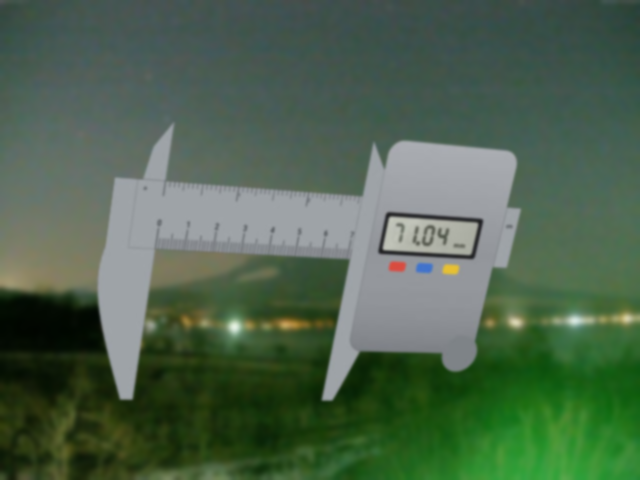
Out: value=71.04 unit=mm
